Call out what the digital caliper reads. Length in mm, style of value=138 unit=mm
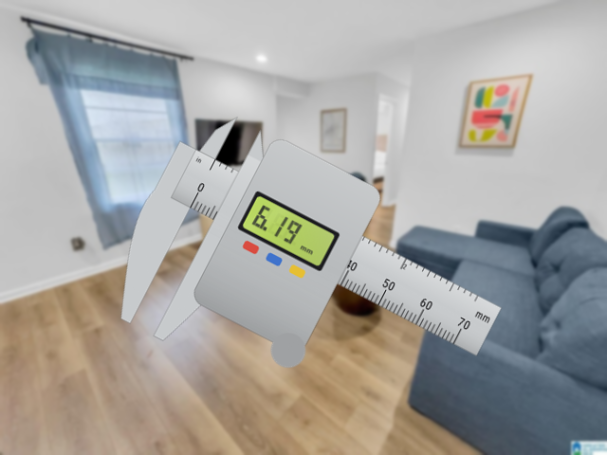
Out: value=6.19 unit=mm
